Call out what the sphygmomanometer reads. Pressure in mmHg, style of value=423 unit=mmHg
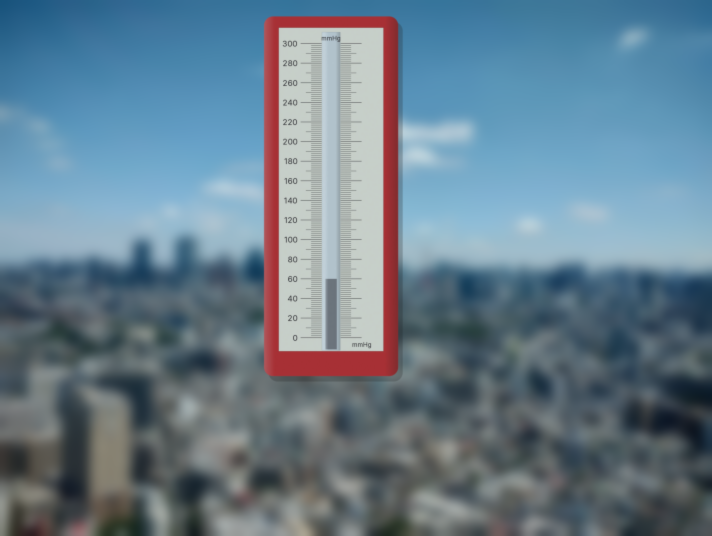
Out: value=60 unit=mmHg
